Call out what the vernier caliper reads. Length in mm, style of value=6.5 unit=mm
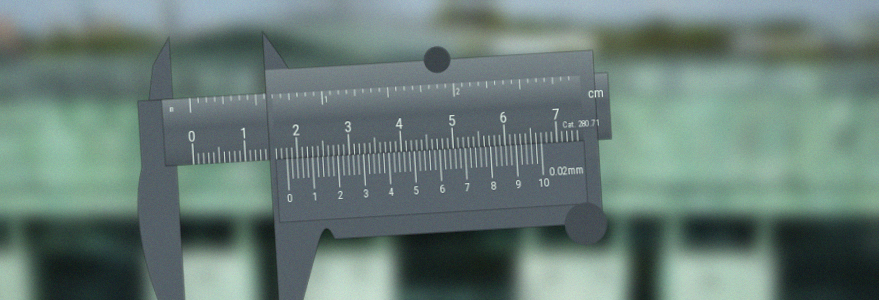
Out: value=18.0 unit=mm
